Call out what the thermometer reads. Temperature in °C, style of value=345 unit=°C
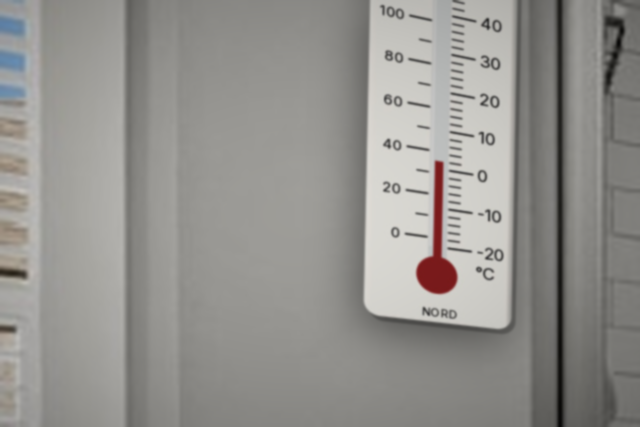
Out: value=2 unit=°C
